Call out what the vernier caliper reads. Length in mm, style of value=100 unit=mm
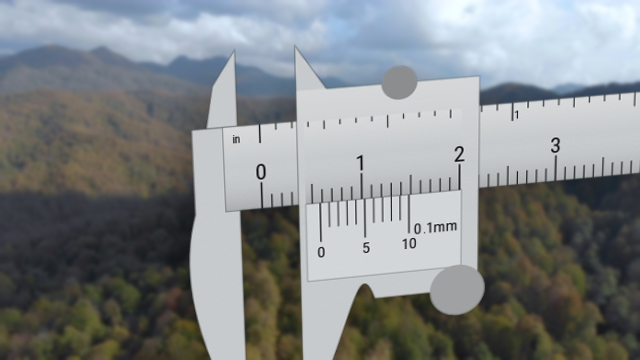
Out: value=5.8 unit=mm
